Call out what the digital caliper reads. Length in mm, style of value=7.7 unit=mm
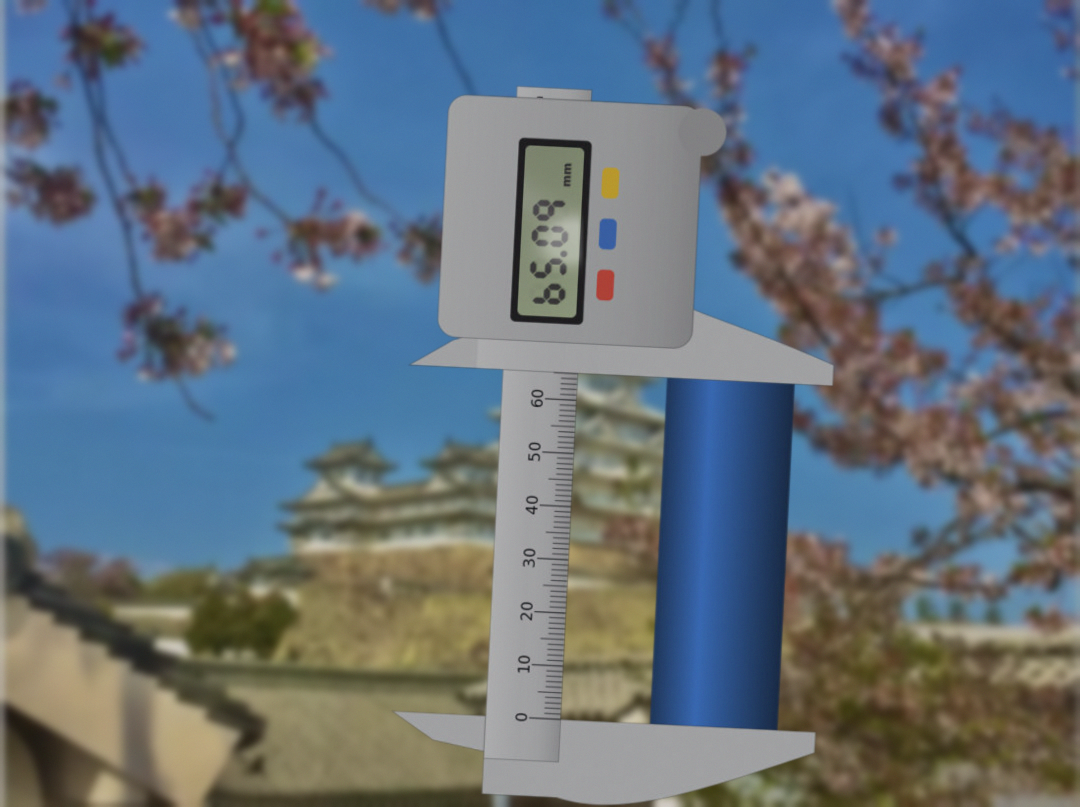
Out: value=65.09 unit=mm
